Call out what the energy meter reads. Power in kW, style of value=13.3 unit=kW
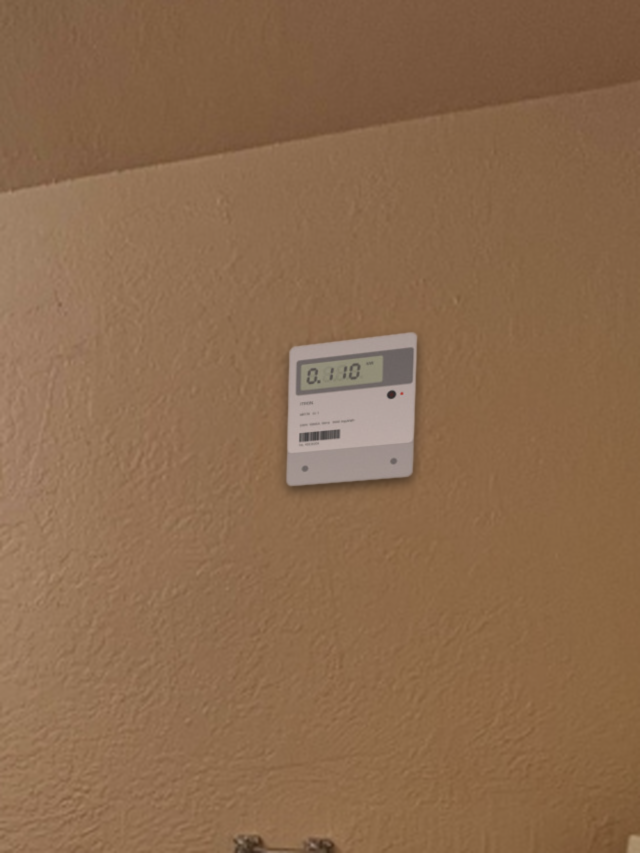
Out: value=0.110 unit=kW
